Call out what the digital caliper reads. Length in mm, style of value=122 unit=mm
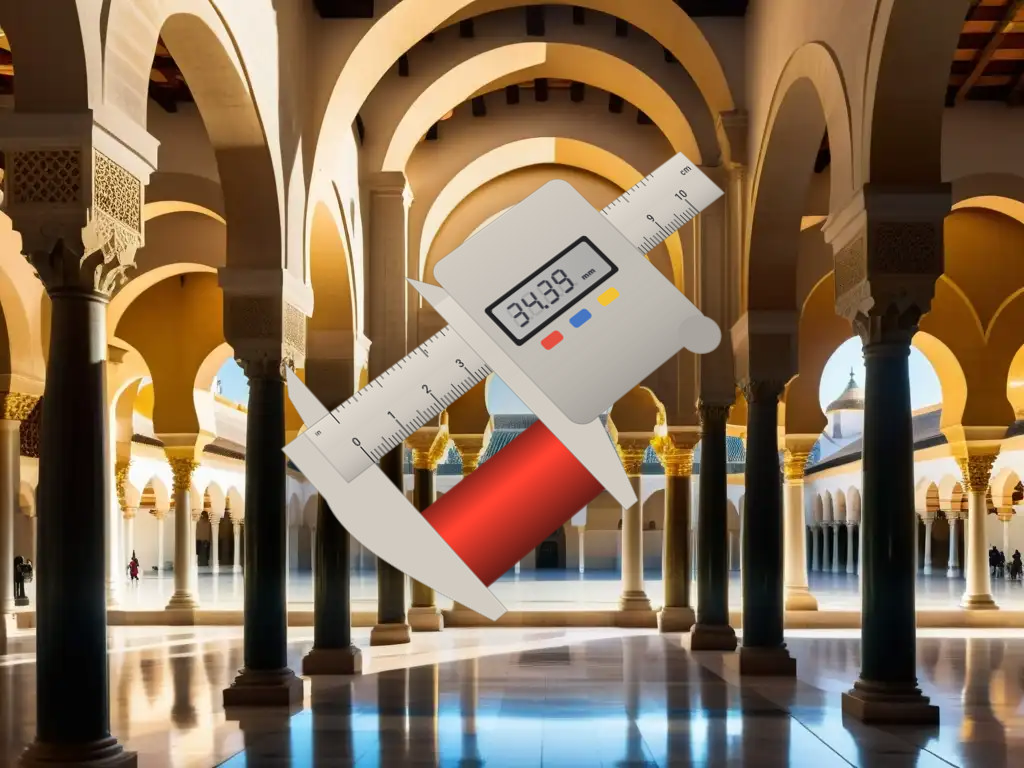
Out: value=34.39 unit=mm
